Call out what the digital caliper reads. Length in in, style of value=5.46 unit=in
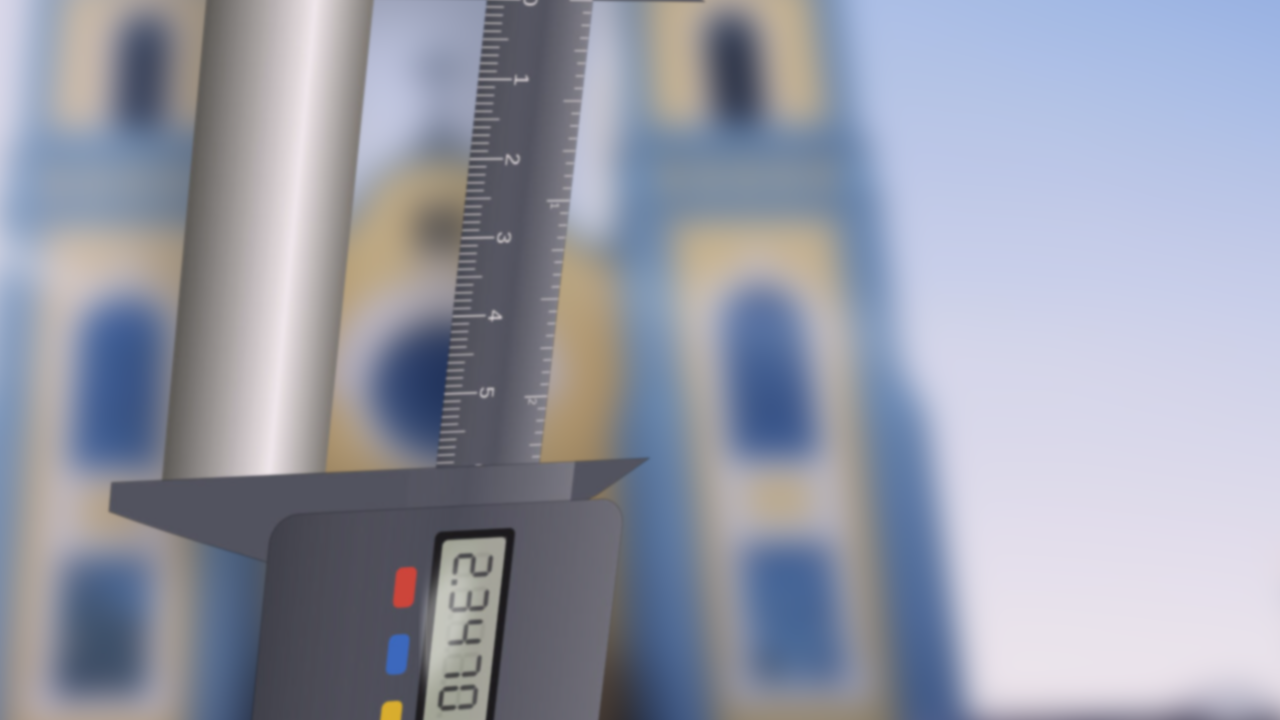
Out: value=2.3470 unit=in
